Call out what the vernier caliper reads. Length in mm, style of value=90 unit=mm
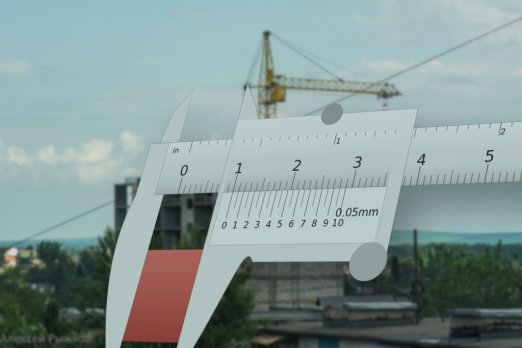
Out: value=10.0 unit=mm
